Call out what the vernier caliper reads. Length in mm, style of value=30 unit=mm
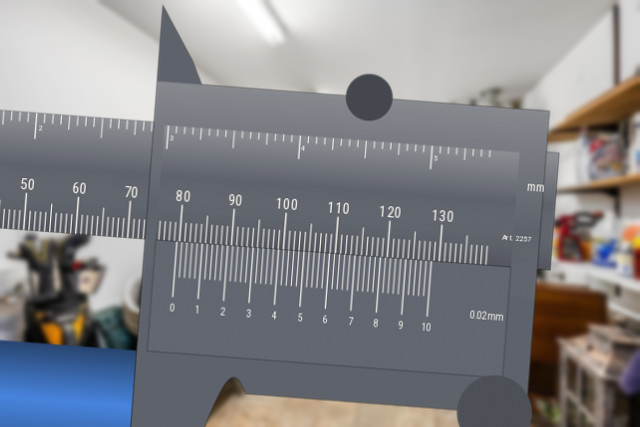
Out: value=79.5 unit=mm
